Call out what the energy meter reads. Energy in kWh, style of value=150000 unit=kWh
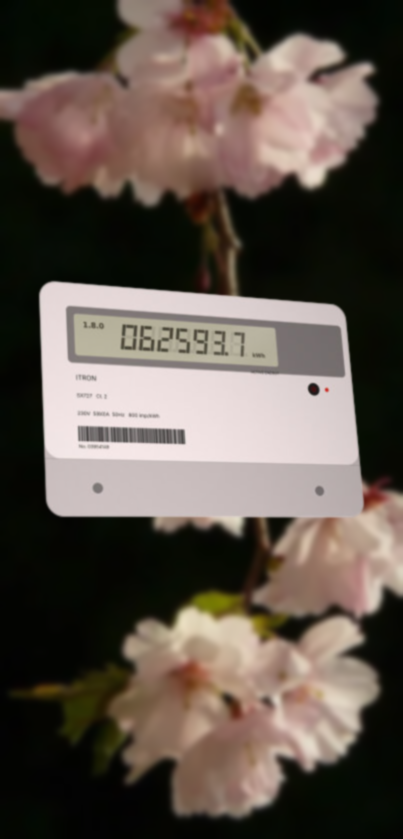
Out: value=62593.7 unit=kWh
